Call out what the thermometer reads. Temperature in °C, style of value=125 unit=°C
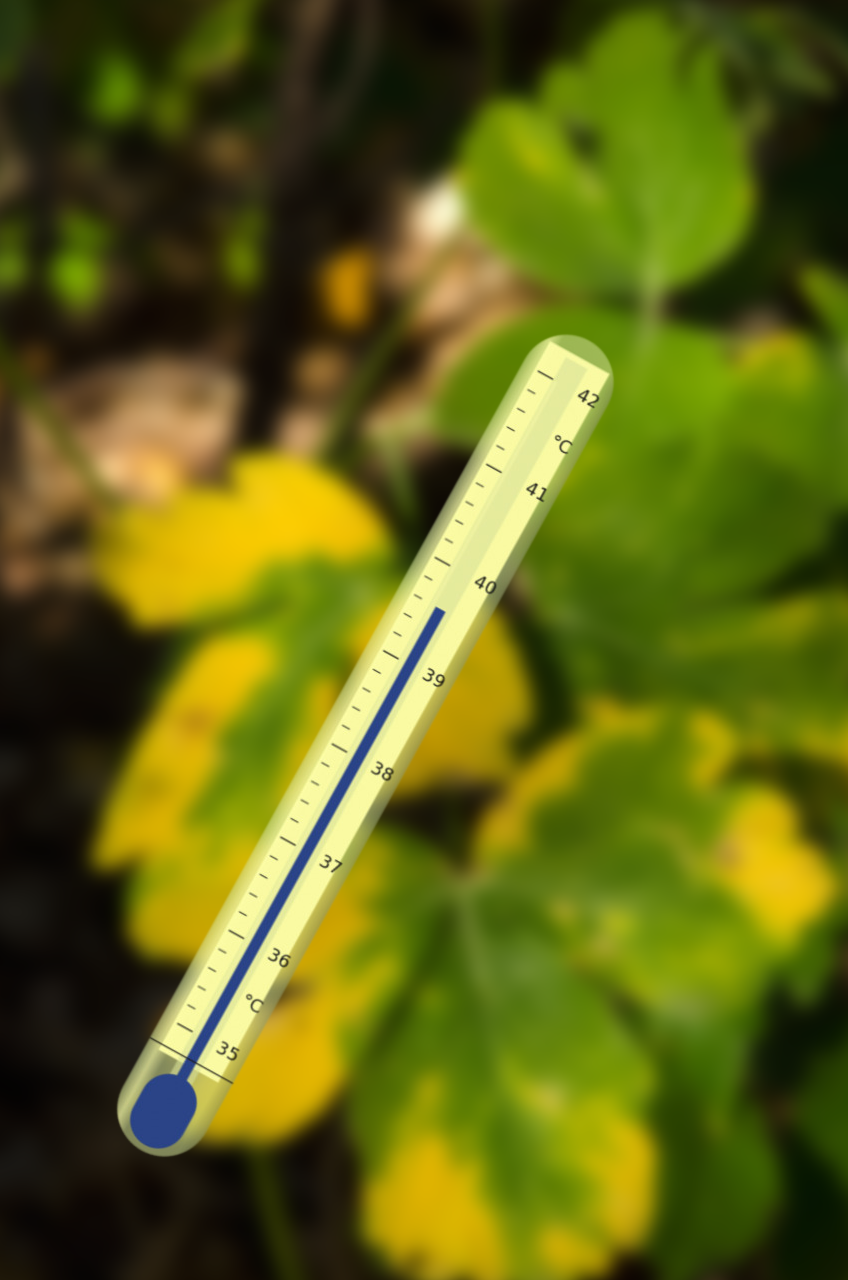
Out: value=39.6 unit=°C
